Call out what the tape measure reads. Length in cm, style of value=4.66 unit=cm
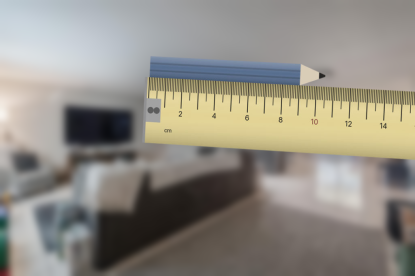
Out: value=10.5 unit=cm
